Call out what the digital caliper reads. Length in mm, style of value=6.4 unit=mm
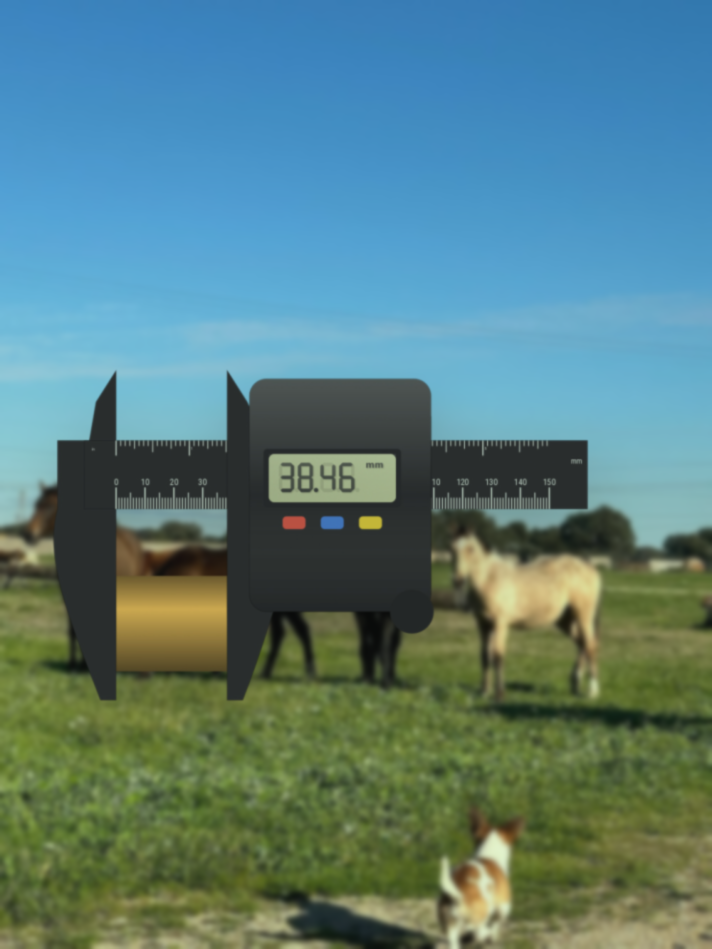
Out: value=38.46 unit=mm
